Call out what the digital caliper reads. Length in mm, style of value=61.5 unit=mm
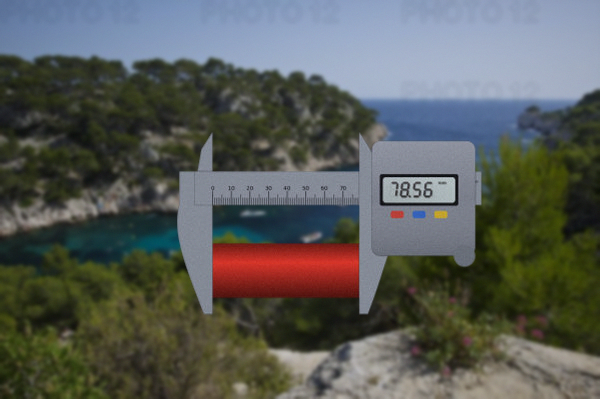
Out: value=78.56 unit=mm
